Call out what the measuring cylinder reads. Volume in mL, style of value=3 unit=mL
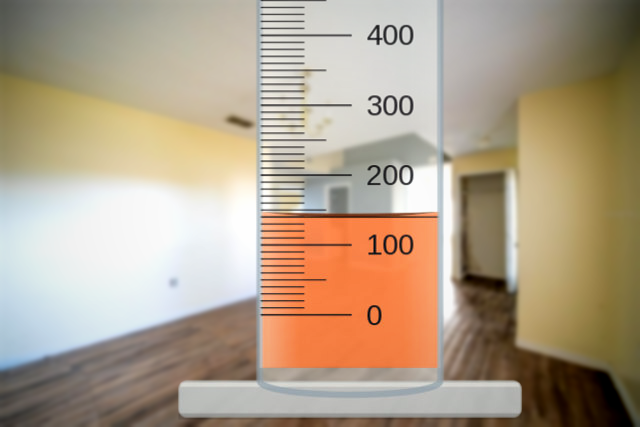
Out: value=140 unit=mL
